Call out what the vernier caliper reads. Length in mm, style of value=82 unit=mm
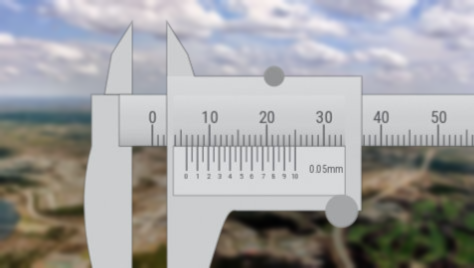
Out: value=6.0 unit=mm
